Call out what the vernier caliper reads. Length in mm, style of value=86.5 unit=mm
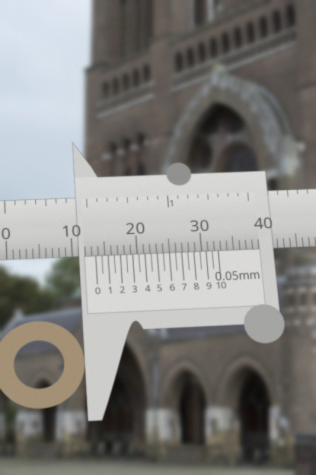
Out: value=13.6 unit=mm
